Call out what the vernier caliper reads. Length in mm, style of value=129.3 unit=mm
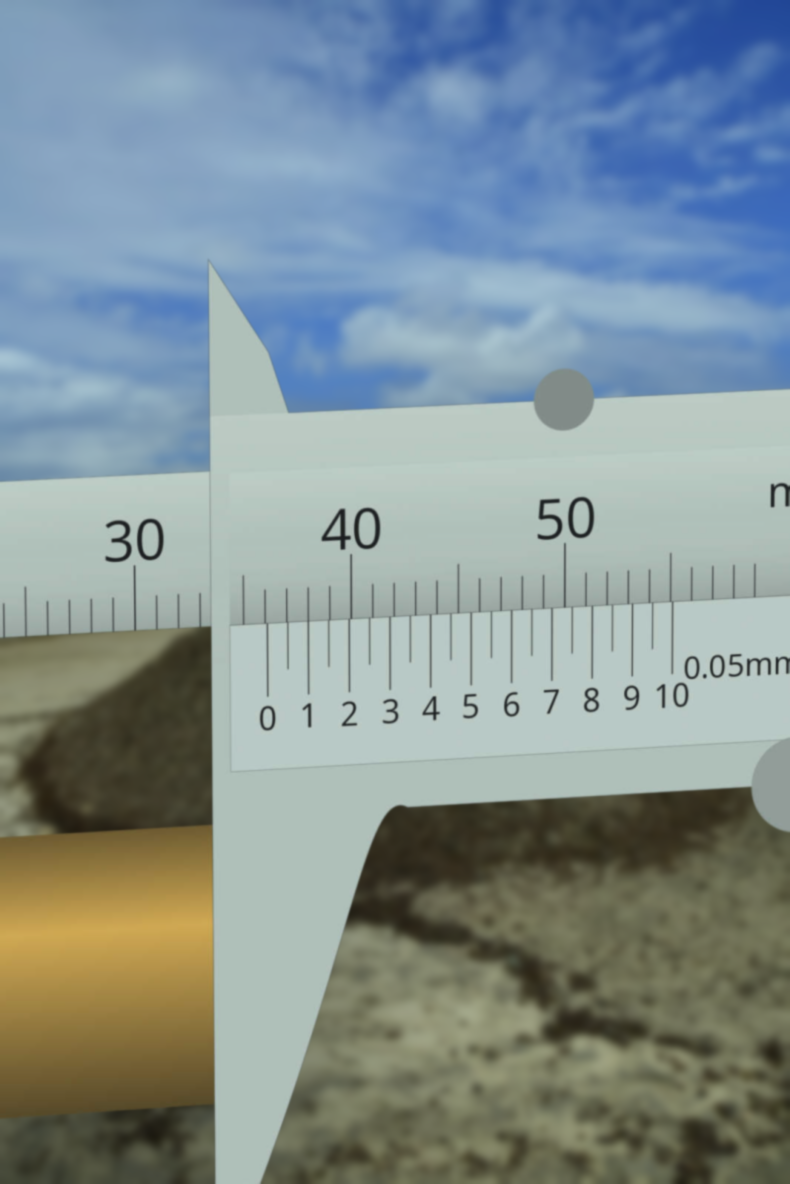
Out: value=36.1 unit=mm
